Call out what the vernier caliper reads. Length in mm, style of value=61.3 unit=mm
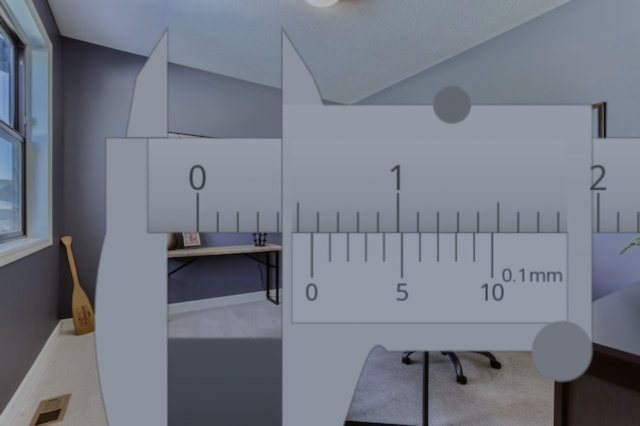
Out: value=5.7 unit=mm
